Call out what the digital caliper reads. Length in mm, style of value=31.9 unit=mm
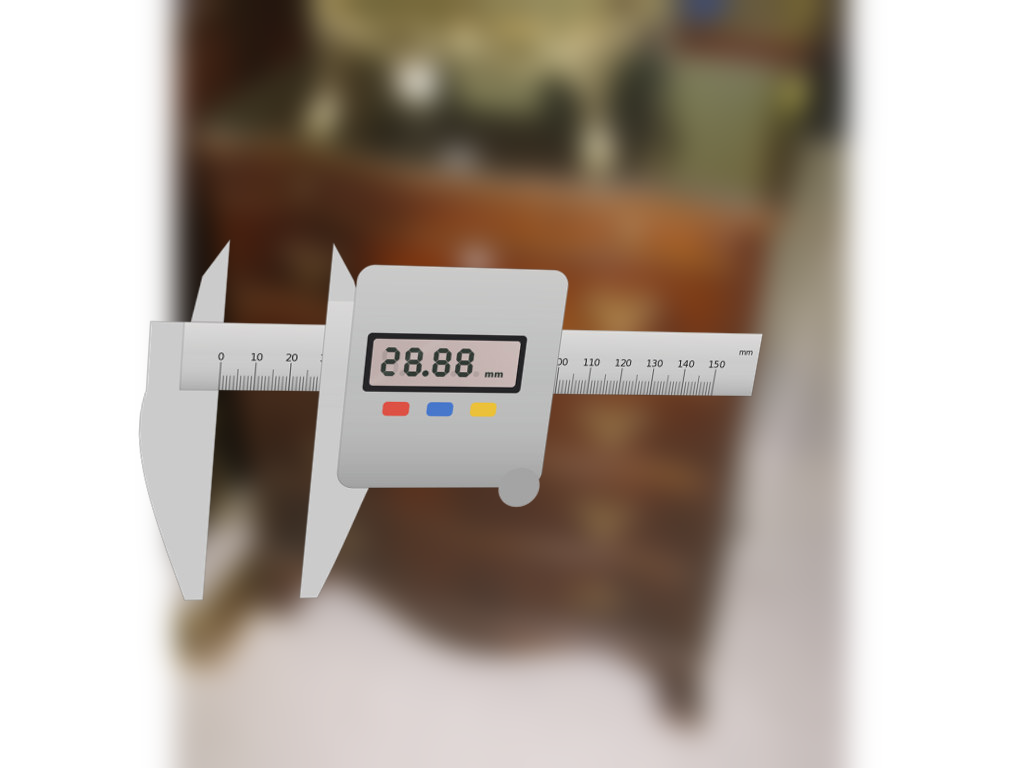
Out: value=28.88 unit=mm
